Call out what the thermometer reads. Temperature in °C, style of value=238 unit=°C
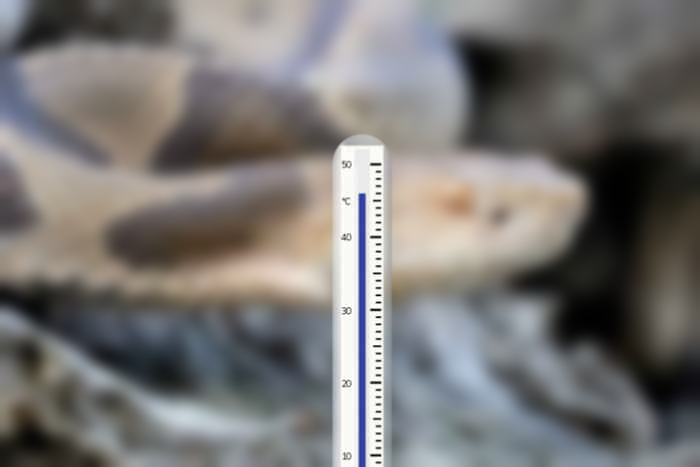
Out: value=46 unit=°C
